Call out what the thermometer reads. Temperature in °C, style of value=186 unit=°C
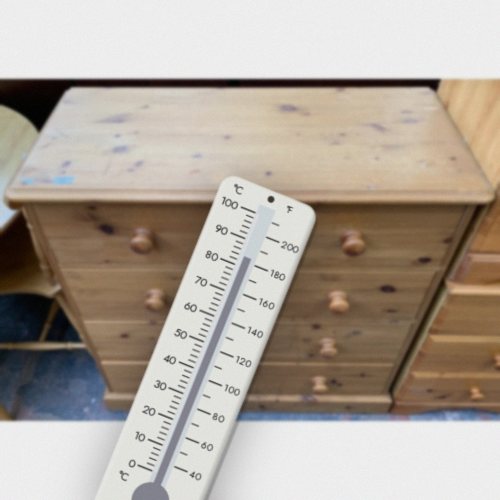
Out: value=84 unit=°C
